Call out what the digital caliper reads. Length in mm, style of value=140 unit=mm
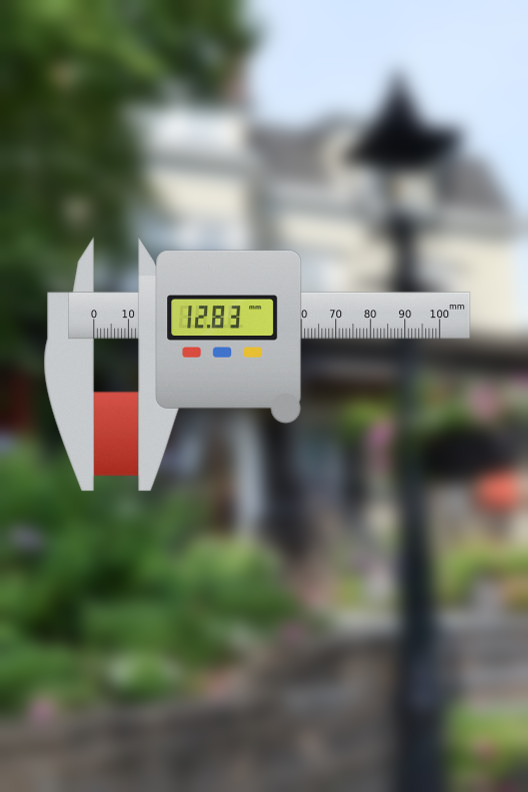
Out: value=12.83 unit=mm
